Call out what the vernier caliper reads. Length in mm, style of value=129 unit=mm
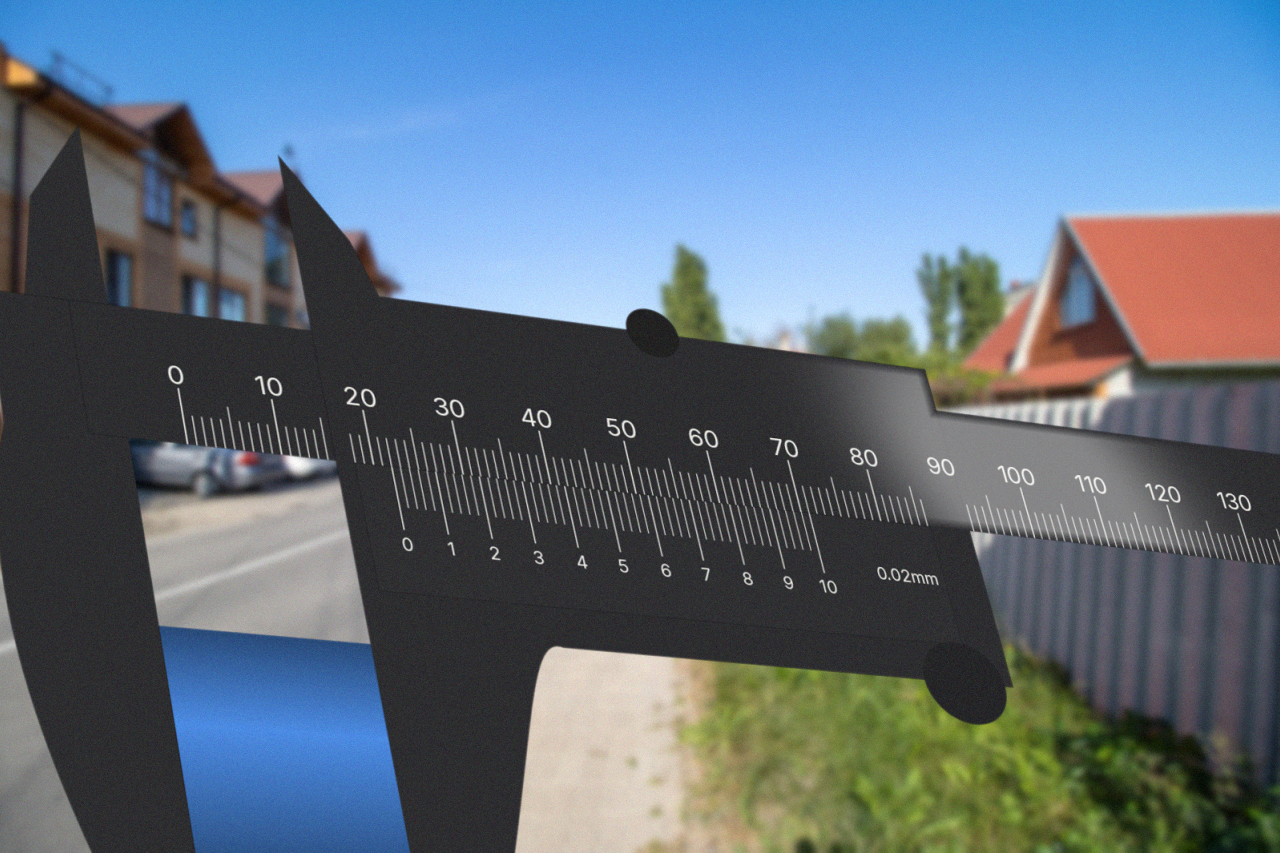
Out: value=22.0 unit=mm
